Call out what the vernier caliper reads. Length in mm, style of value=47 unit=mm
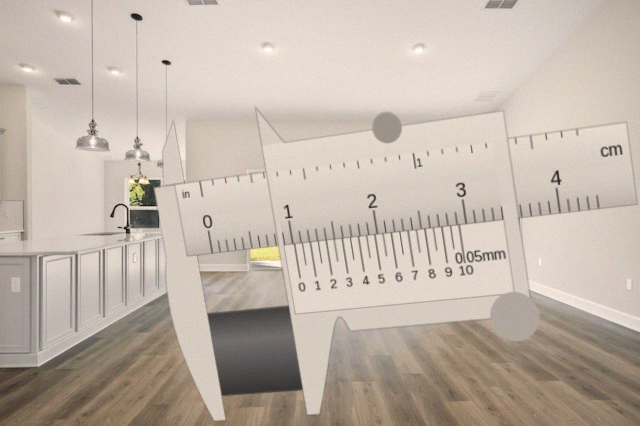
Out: value=10.2 unit=mm
